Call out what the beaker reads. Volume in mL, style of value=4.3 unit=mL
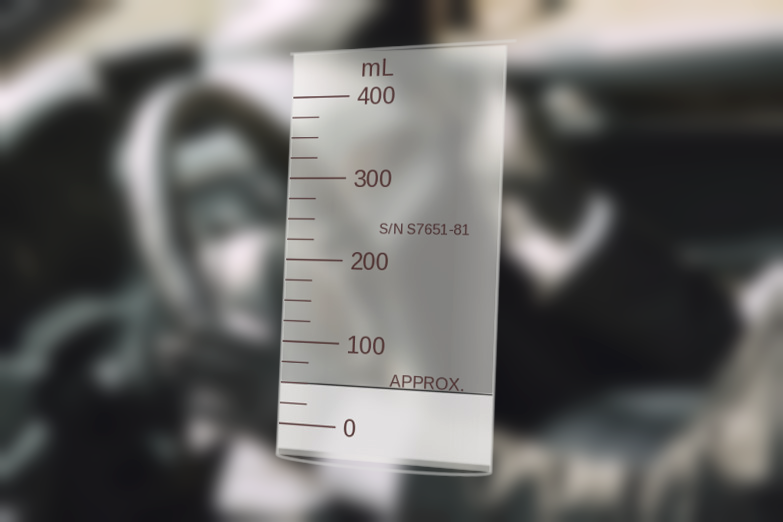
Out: value=50 unit=mL
